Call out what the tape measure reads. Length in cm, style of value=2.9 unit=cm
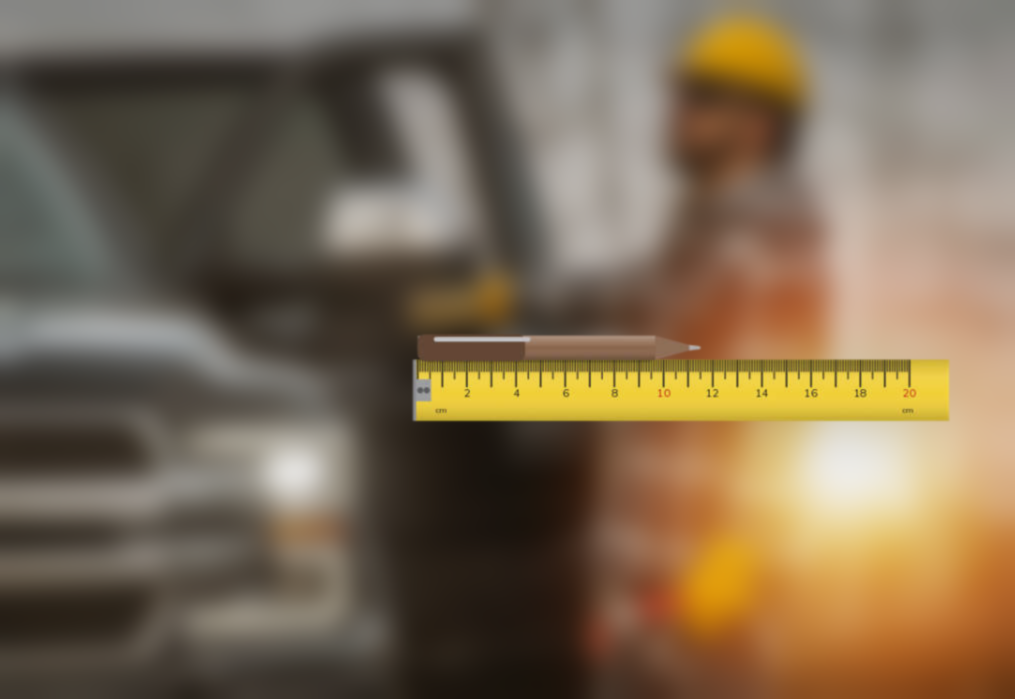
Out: value=11.5 unit=cm
